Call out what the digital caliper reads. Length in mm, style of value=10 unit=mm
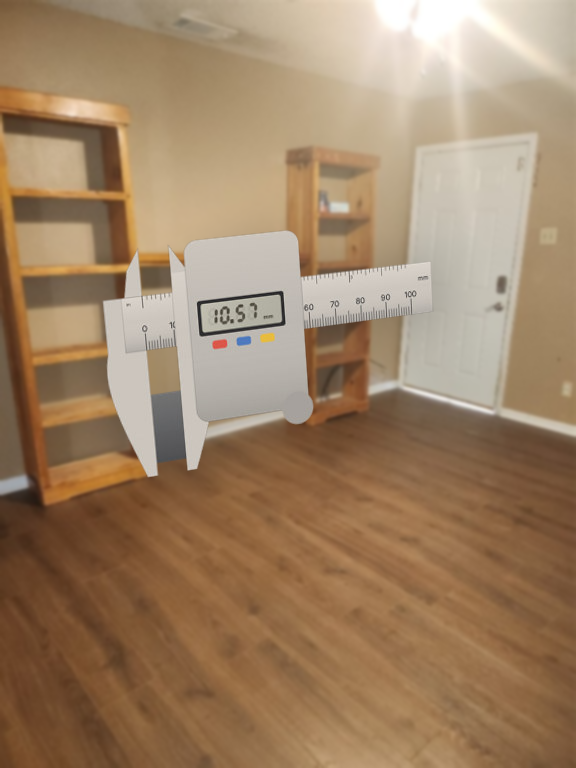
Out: value=10.57 unit=mm
